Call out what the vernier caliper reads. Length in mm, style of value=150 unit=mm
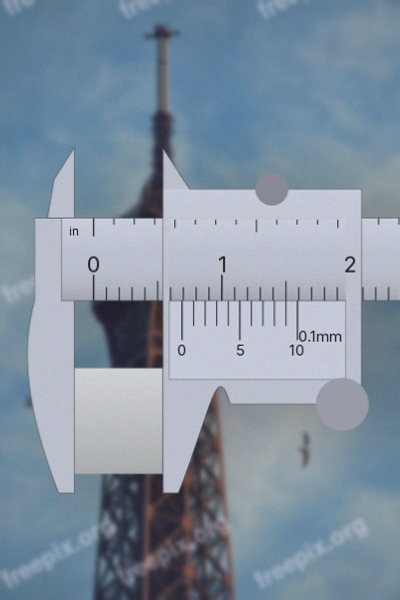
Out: value=6.9 unit=mm
